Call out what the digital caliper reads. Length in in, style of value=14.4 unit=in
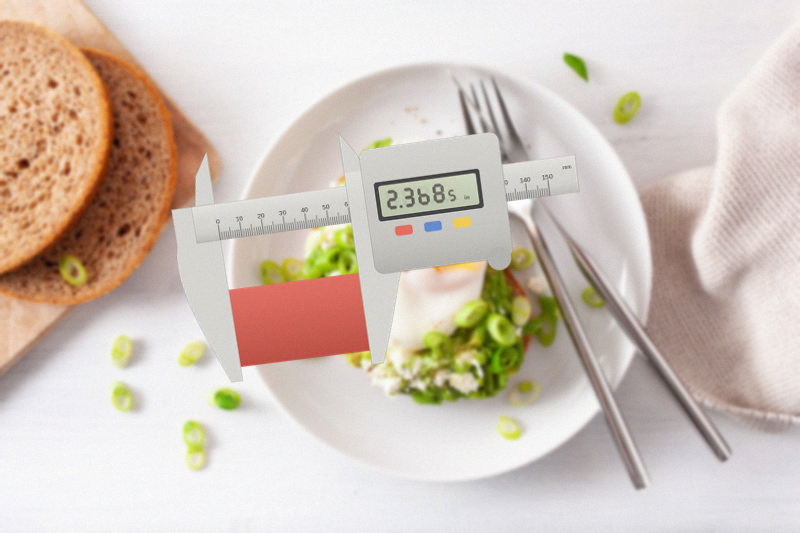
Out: value=2.3685 unit=in
